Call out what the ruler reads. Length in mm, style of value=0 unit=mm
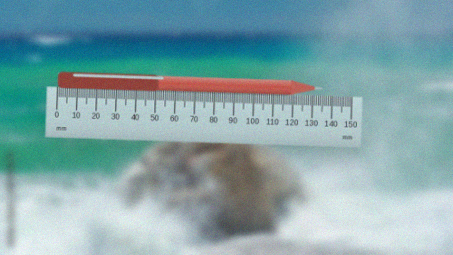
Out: value=135 unit=mm
